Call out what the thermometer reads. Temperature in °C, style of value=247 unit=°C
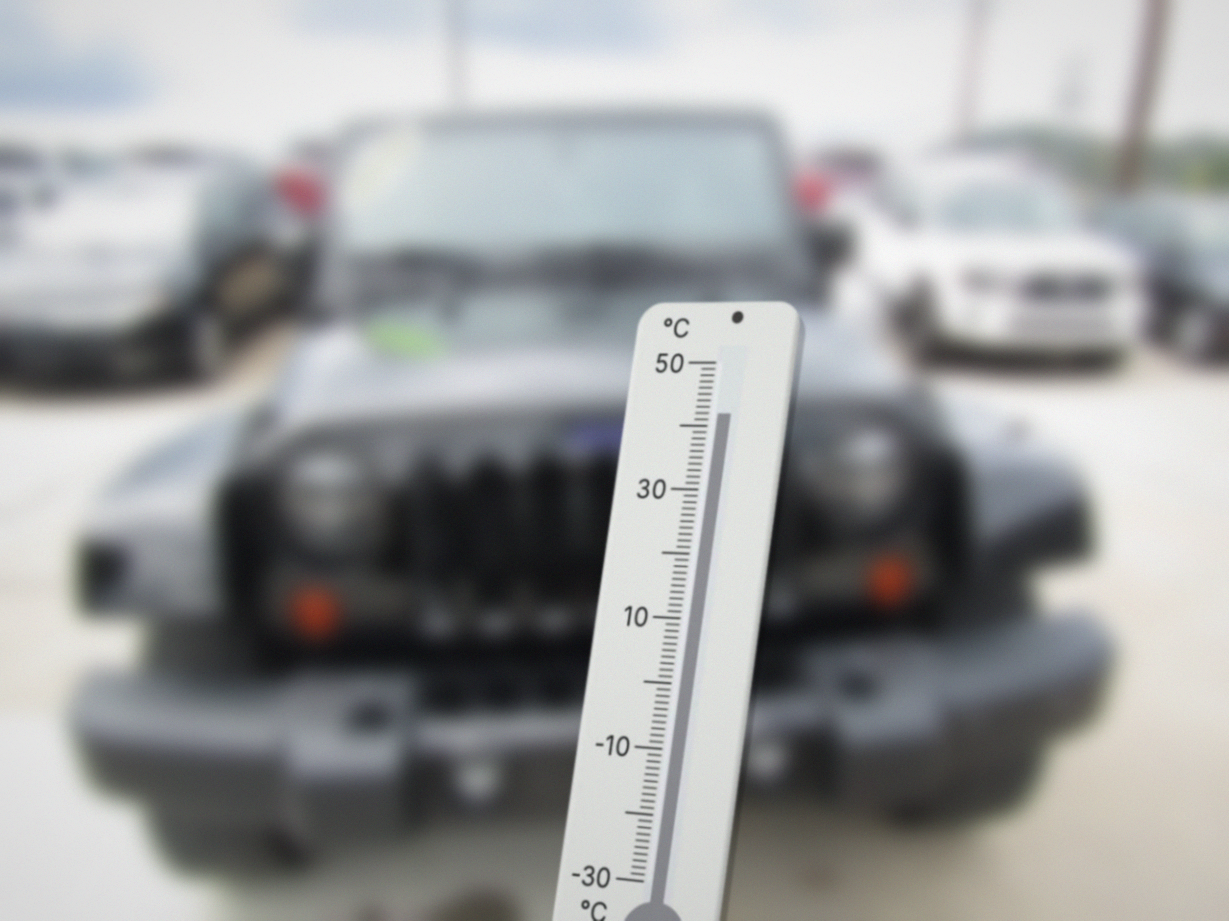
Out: value=42 unit=°C
